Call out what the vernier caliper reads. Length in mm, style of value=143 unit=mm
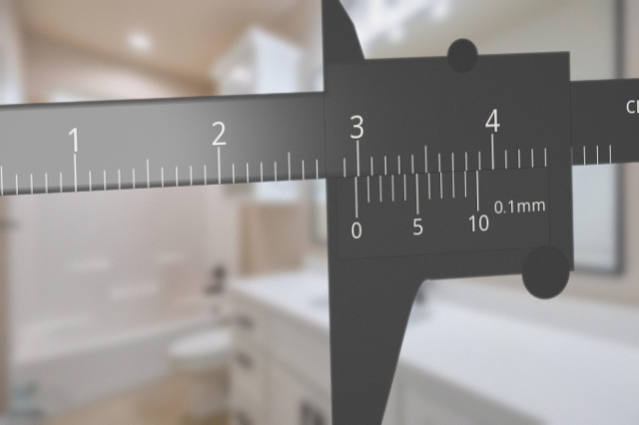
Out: value=29.8 unit=mm
